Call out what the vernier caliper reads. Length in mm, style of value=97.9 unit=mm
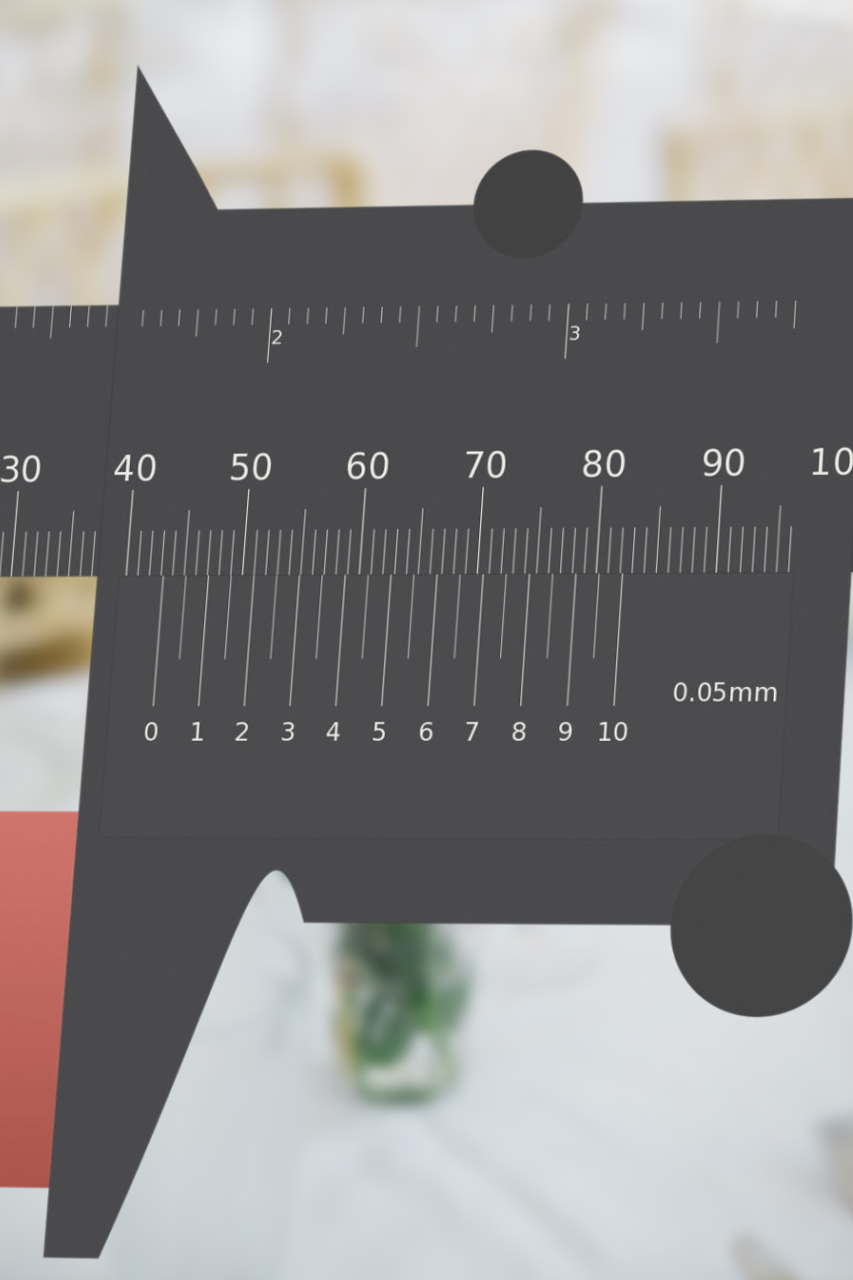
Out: value=43.2 unit=mm
